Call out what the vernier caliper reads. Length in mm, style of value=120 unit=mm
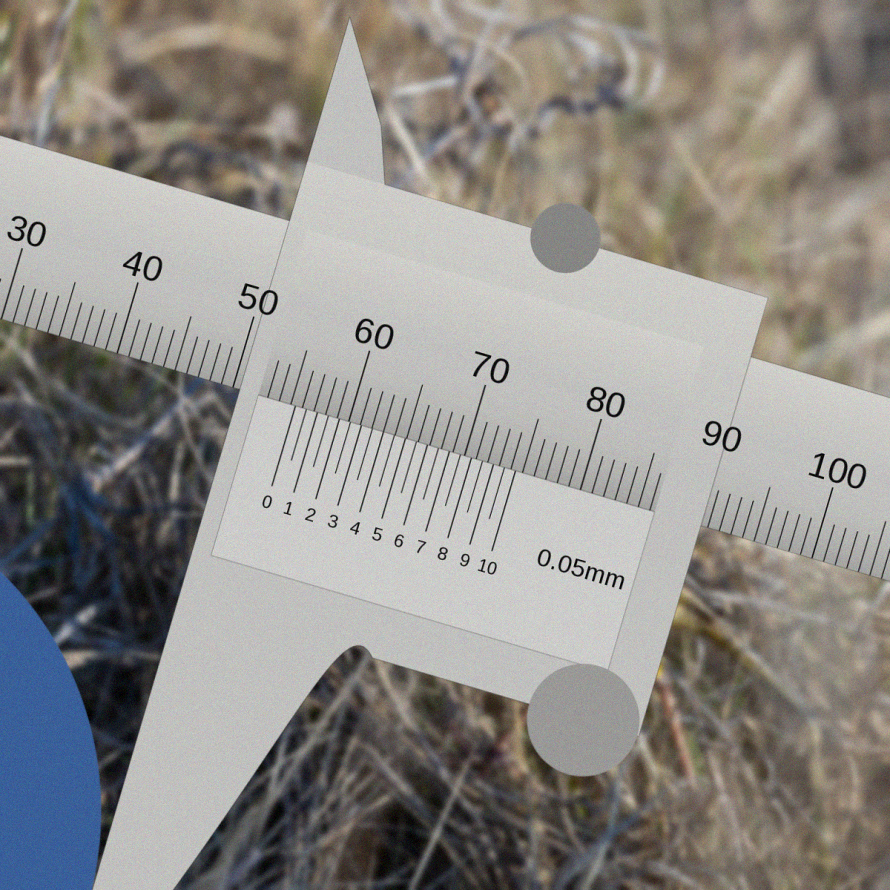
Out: value=55.4 unit=mm
